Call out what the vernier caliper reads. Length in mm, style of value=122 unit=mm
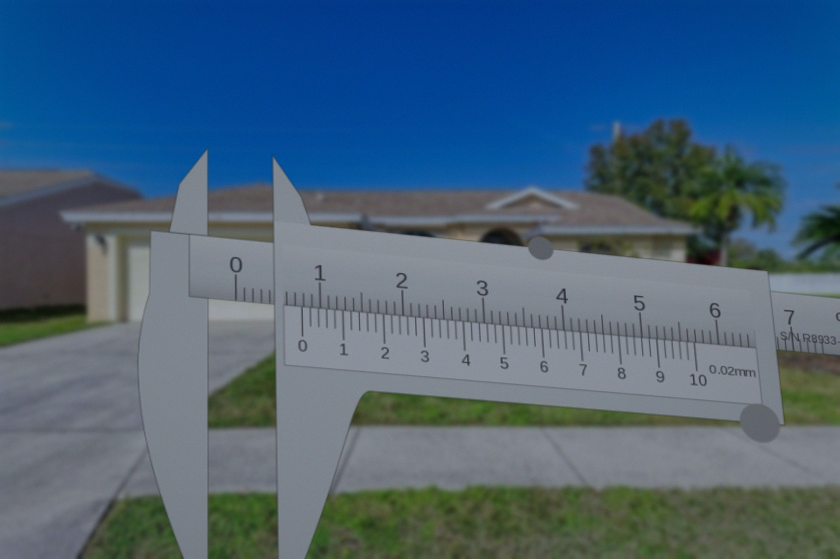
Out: value=7.8 unit=mm
